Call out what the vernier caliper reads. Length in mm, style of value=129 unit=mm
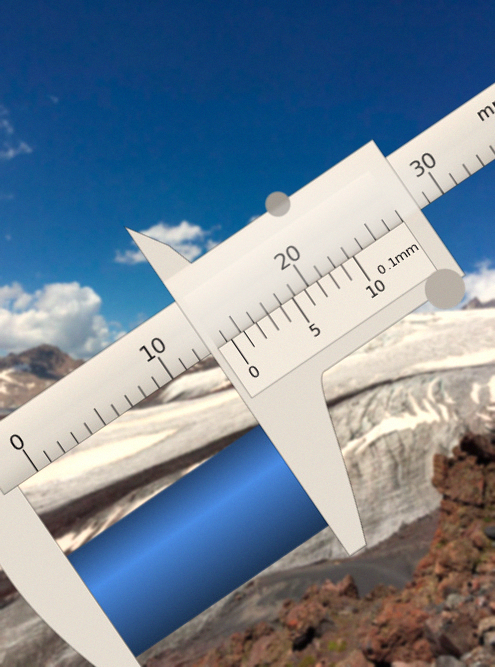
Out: value=14.3 unit=mm
